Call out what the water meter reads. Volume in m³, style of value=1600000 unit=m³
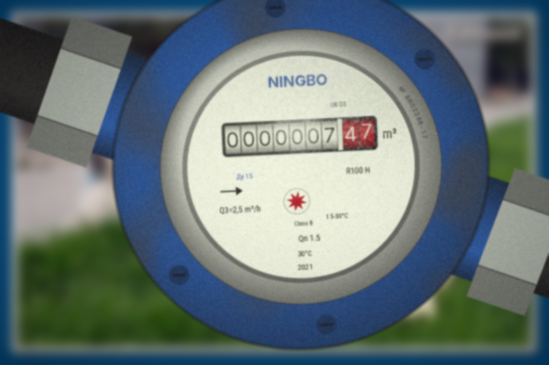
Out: value=7.47 unit=m³
